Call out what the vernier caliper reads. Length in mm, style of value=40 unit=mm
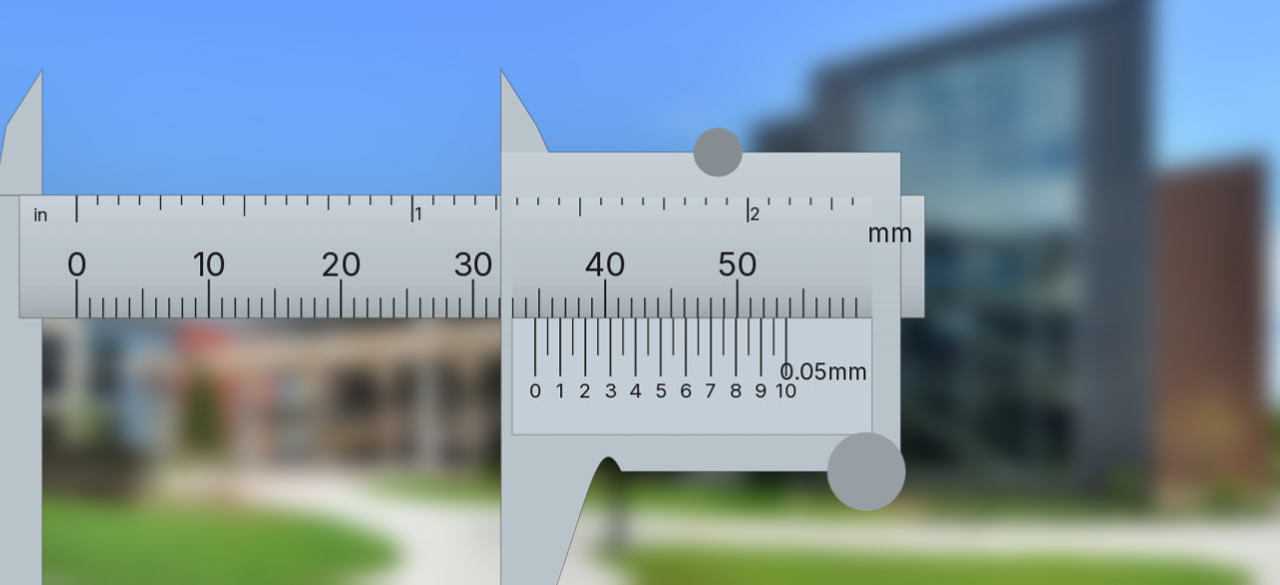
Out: value=34.7 unit=mm
